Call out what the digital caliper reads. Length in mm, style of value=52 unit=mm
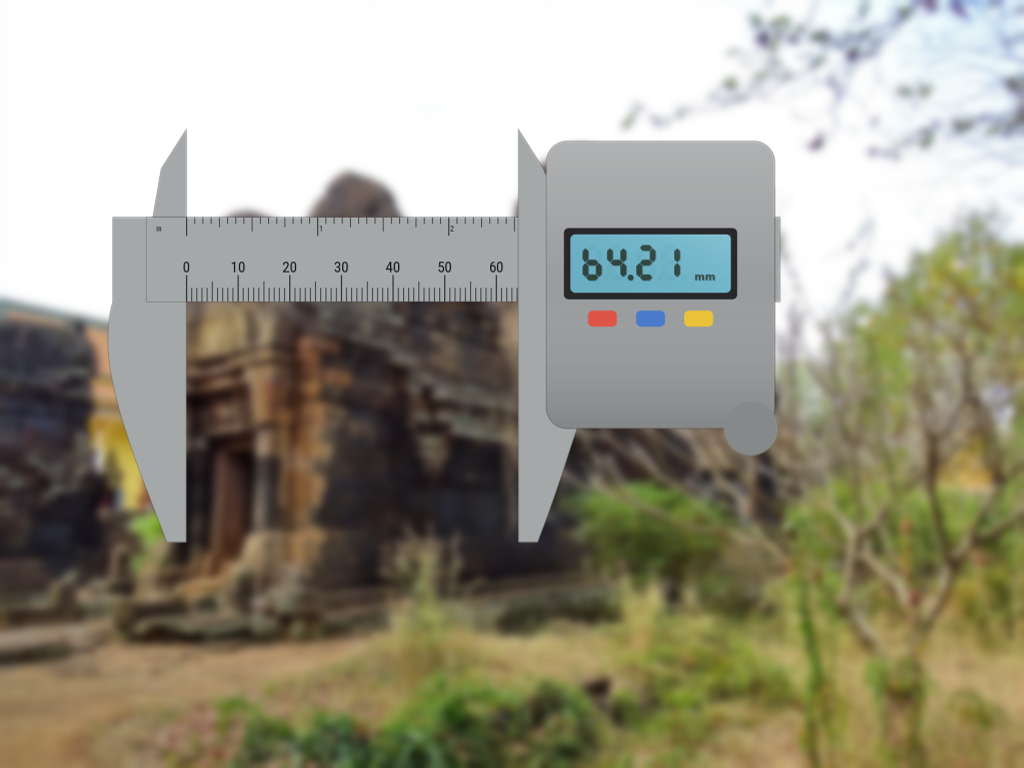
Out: value=64.21 unit=mm
